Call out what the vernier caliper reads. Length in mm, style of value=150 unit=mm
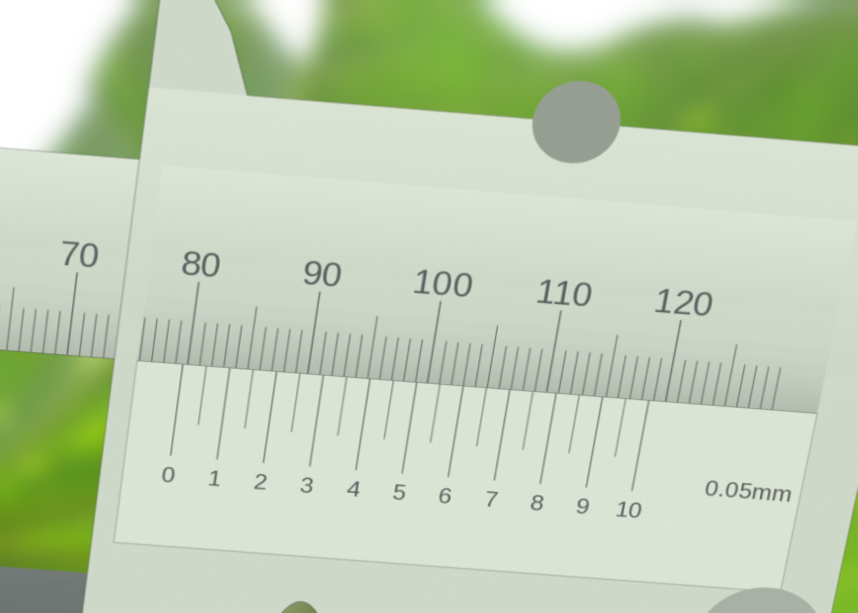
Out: value=79.6 unit=mm
